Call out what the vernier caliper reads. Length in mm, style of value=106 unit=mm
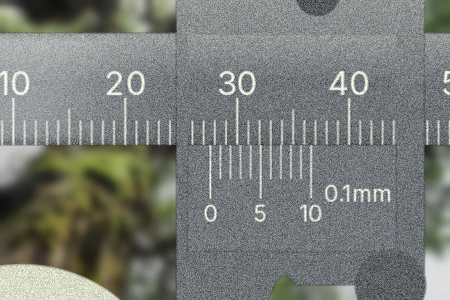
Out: value=27.6 unit=mm
